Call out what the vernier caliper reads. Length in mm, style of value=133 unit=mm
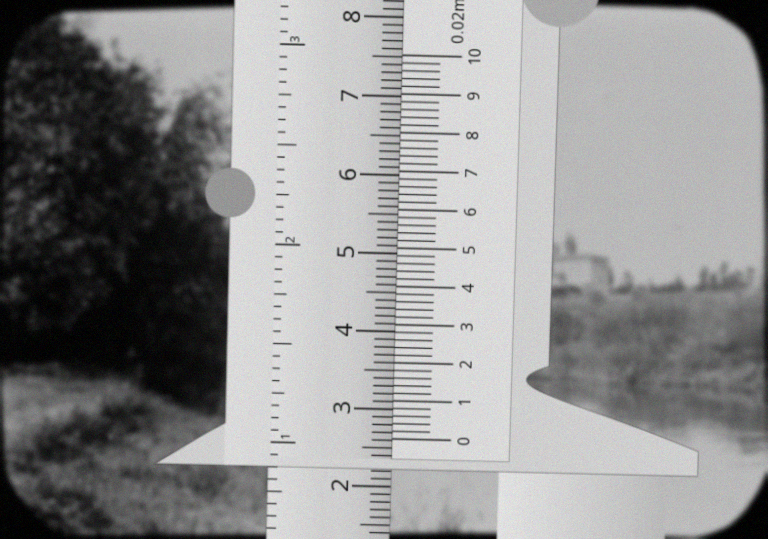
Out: value=26.2 unit=mm
